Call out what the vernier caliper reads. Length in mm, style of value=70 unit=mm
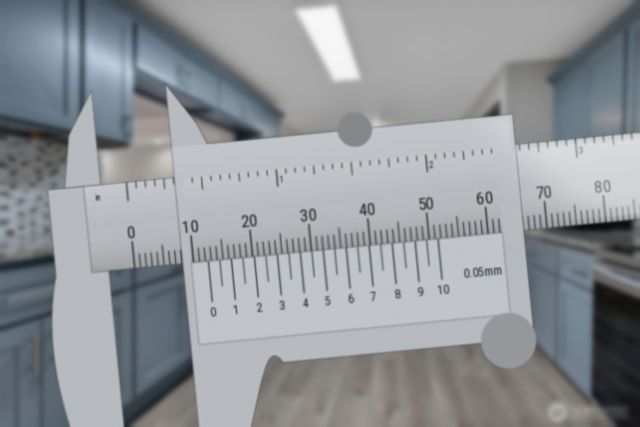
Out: value=12.5 unit=mm
